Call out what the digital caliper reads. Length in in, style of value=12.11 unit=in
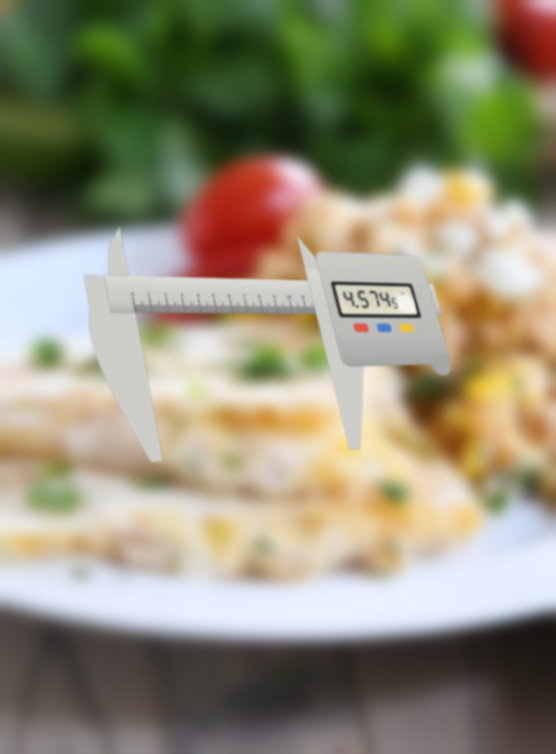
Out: value=4.5745 unit=in
